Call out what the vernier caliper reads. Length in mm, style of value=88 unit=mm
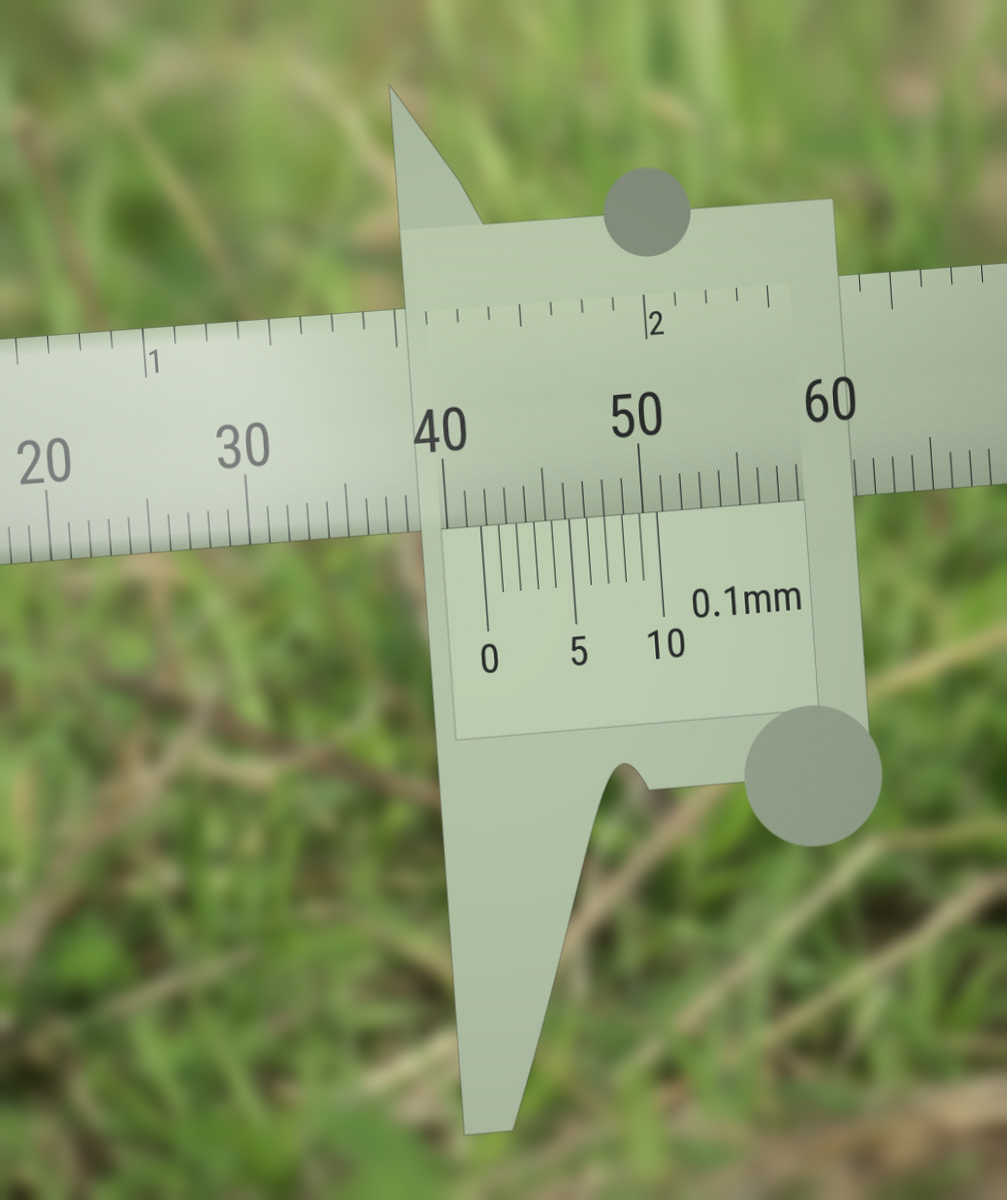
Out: value=41.7 unit=mm
